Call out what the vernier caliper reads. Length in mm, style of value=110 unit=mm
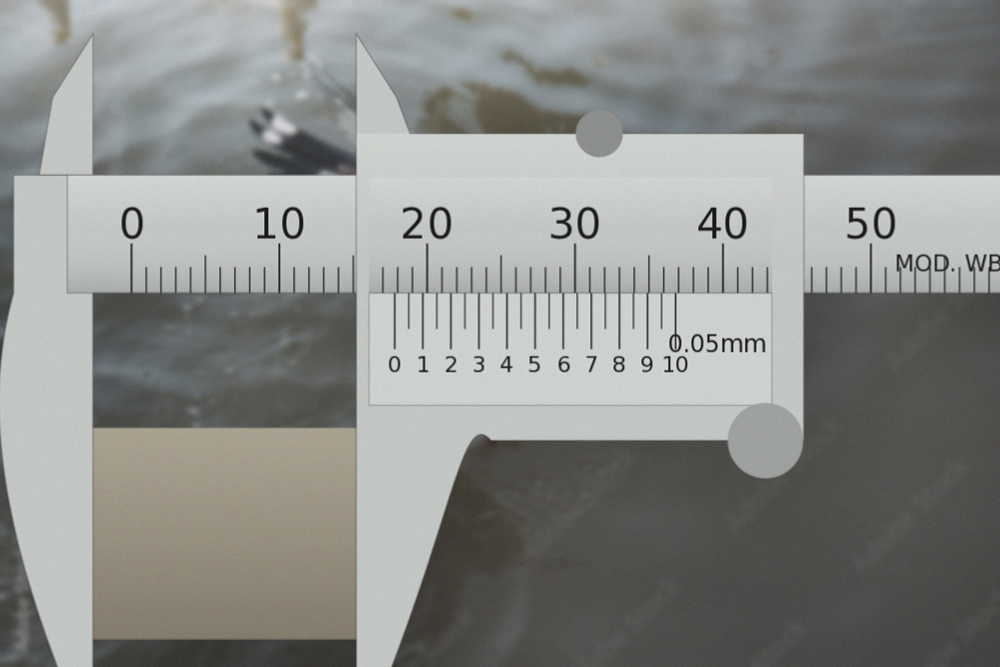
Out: value=17.8 unit=mm
